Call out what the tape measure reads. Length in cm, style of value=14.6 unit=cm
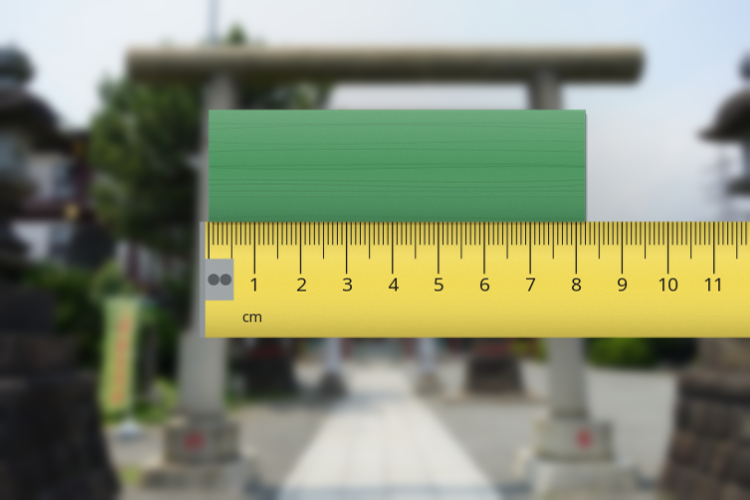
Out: value=8.2 unit=cm
